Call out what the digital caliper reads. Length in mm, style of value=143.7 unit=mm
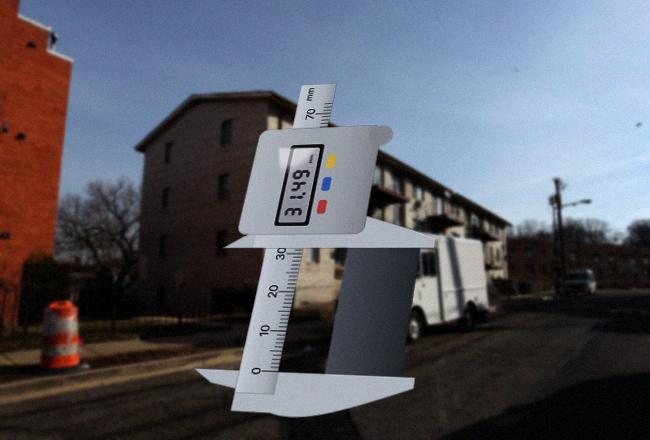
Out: value=31.49 unit=mm
